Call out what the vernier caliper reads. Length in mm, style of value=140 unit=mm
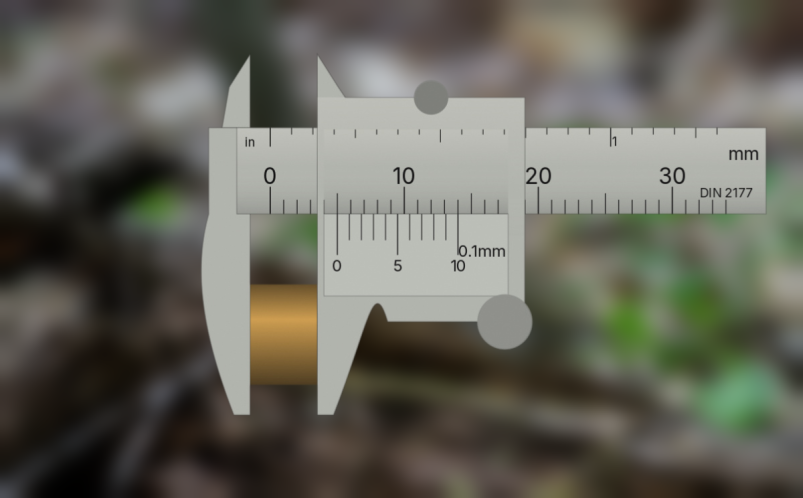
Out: value=5.0 unit=mm
